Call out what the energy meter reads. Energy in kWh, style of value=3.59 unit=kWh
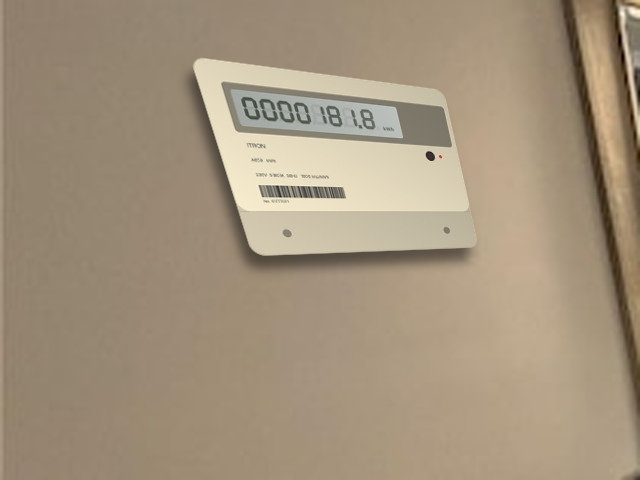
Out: value=181.8 unit=kWh
